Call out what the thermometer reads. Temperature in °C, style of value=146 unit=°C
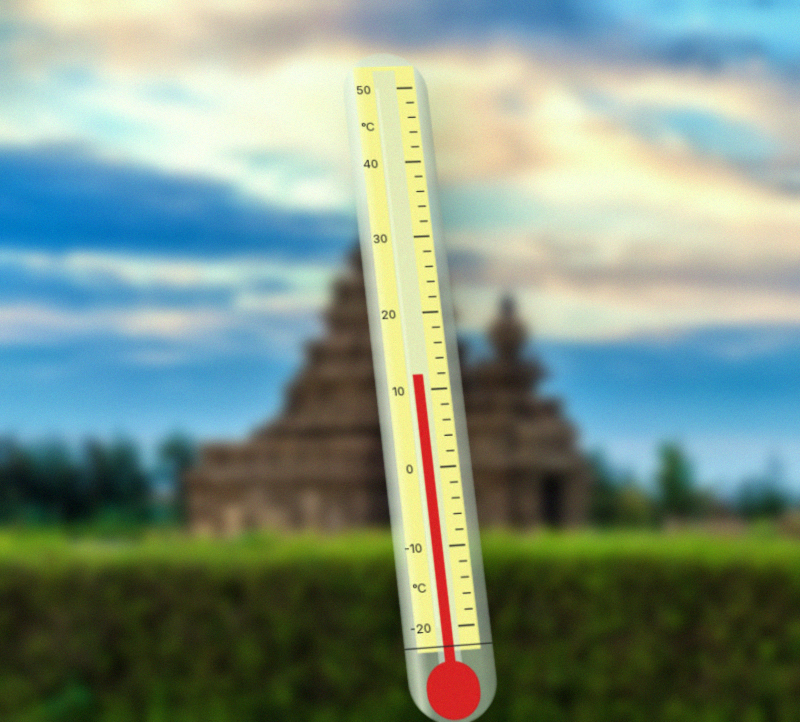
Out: value=12 unit=°C
